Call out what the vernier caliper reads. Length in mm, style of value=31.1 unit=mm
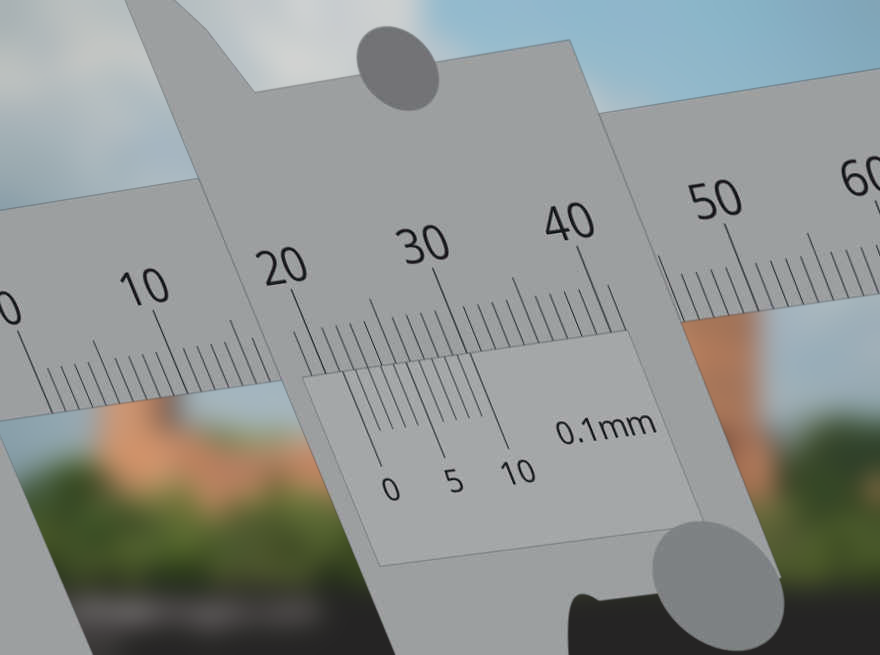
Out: value=21.2 unit=mm
